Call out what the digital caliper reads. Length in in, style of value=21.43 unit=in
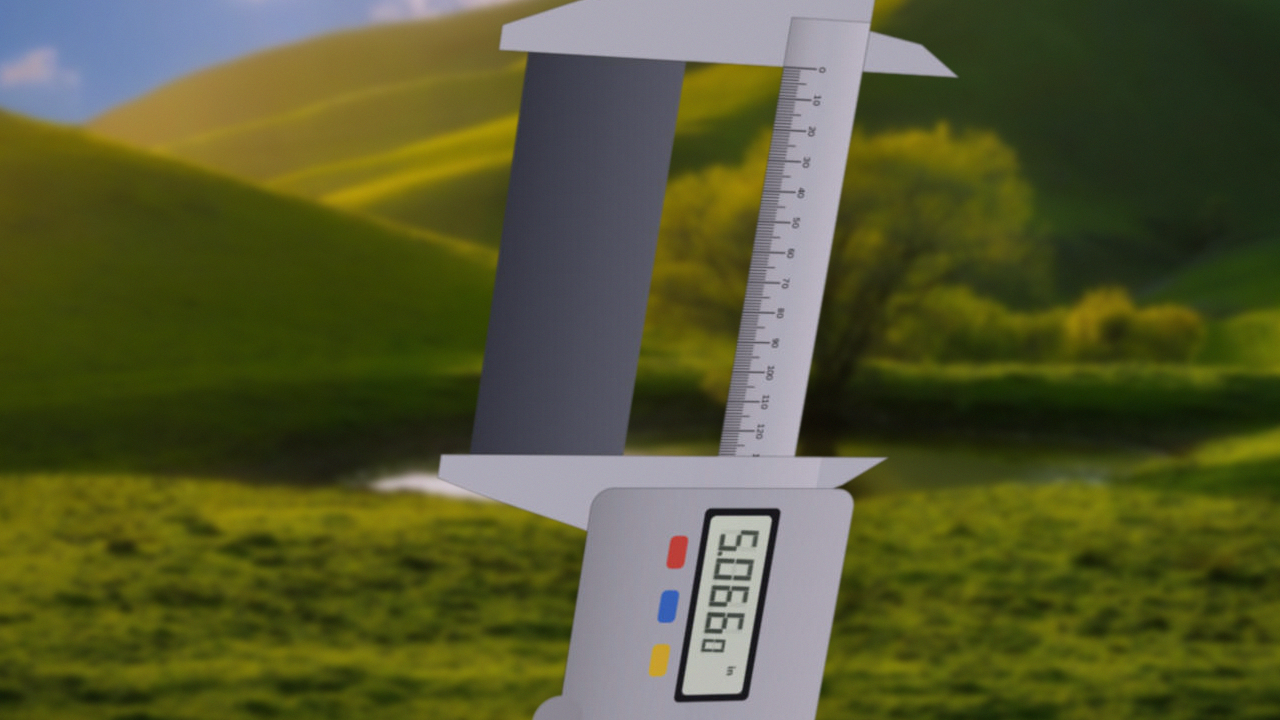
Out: value=5.0660 unit=in
